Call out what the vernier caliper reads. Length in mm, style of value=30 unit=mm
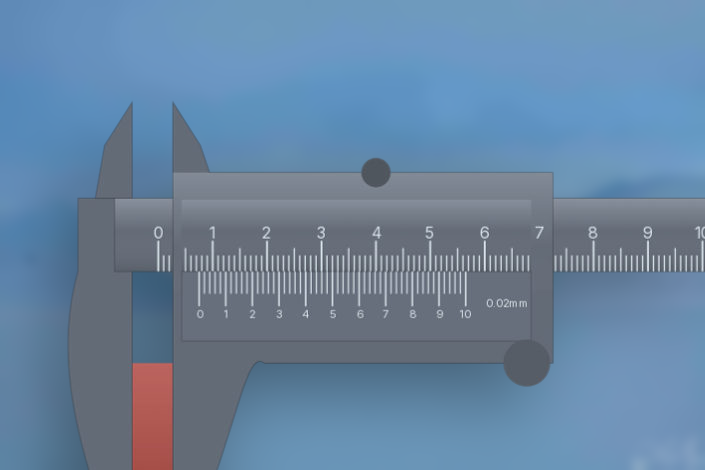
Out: value=7.5 unit=mm
